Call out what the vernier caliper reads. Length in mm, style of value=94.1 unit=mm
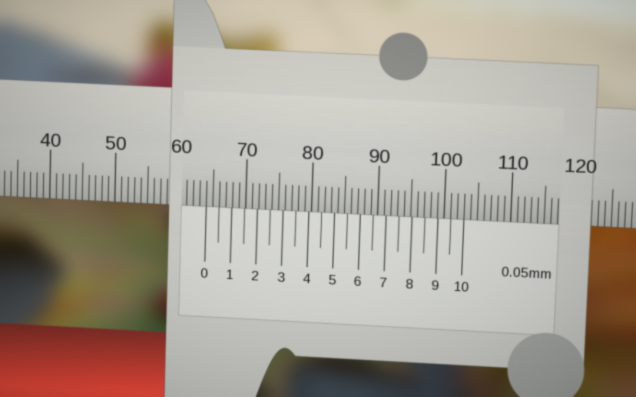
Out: value=64.0 unit=mm
